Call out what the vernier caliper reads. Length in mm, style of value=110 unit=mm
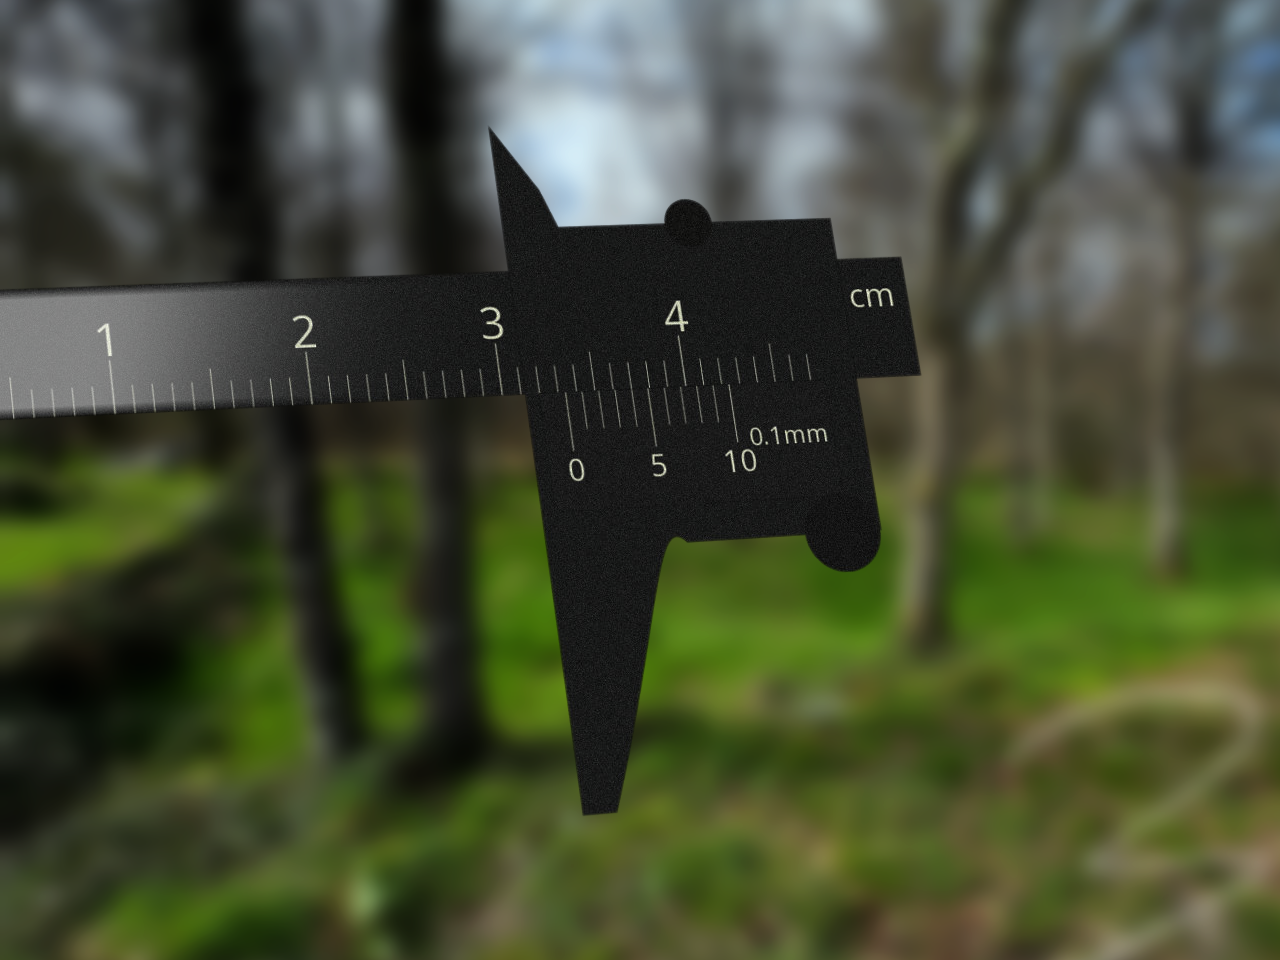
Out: value=33.4 unit=mm
